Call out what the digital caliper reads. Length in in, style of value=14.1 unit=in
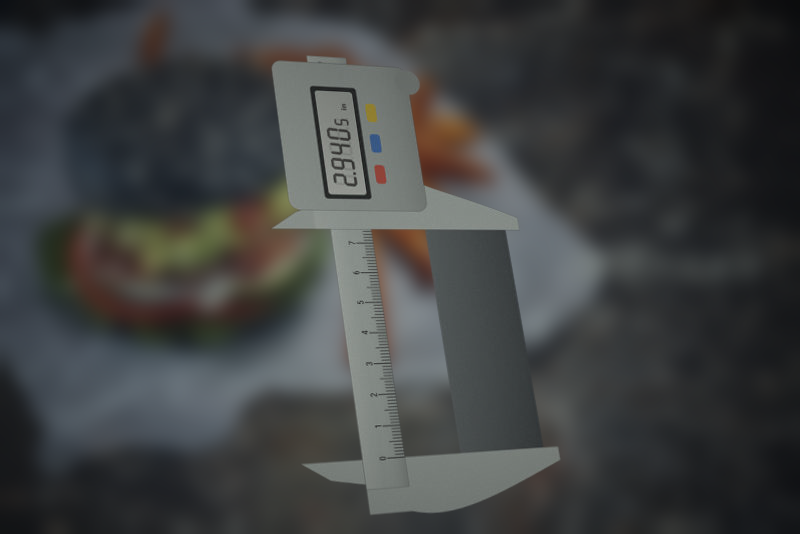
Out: value=2.9405 unit=in
